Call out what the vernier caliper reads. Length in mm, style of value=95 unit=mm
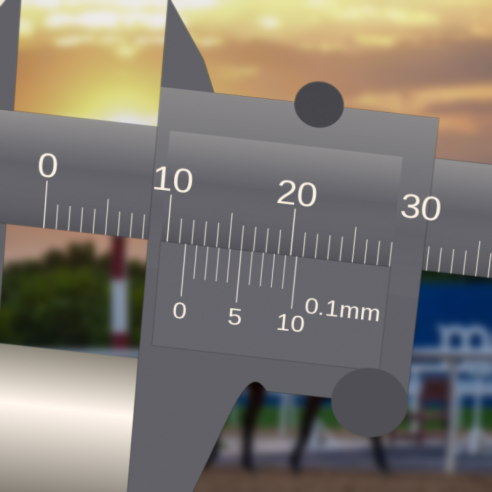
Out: value=11.5 unit=mm
